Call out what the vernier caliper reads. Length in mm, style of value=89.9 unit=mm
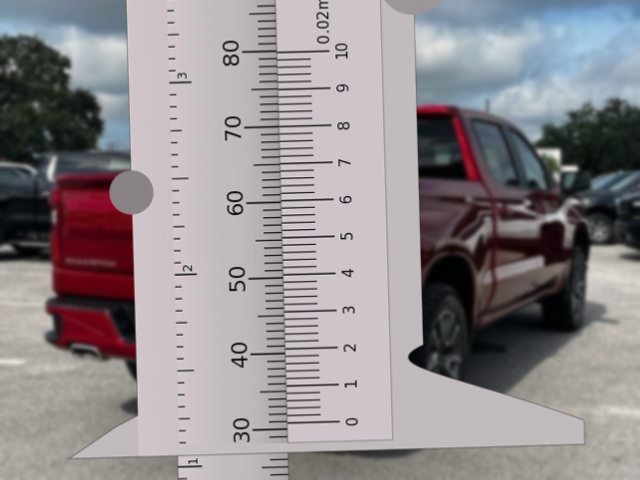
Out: value=30.8 unit=mm
